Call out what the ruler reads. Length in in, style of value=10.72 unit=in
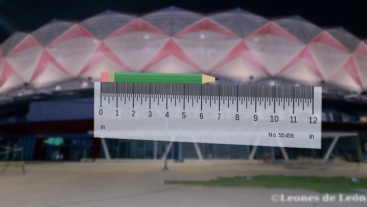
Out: value=7 unit=in
